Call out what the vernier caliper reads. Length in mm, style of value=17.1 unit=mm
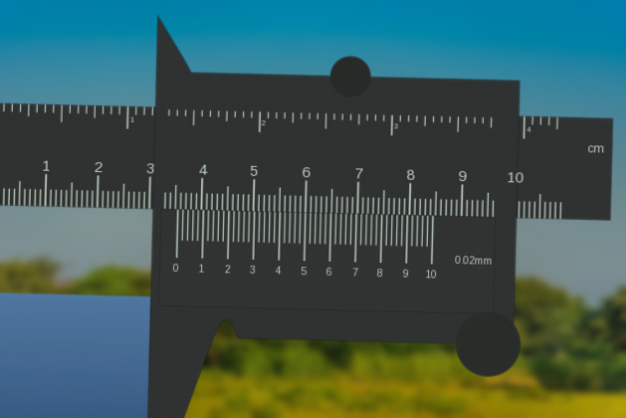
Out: value=35.5 unit=mm
